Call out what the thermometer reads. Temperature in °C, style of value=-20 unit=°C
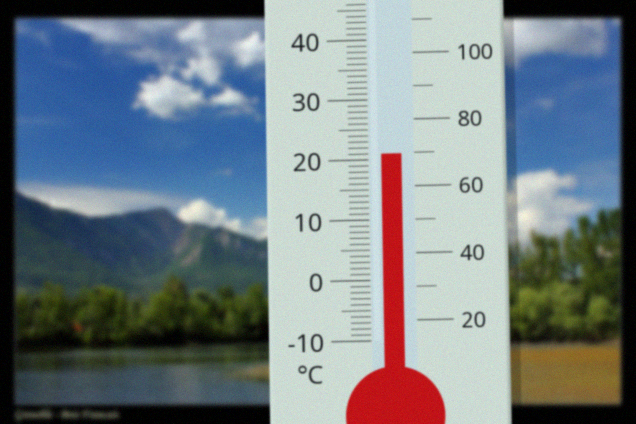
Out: value=21 unit=°C
